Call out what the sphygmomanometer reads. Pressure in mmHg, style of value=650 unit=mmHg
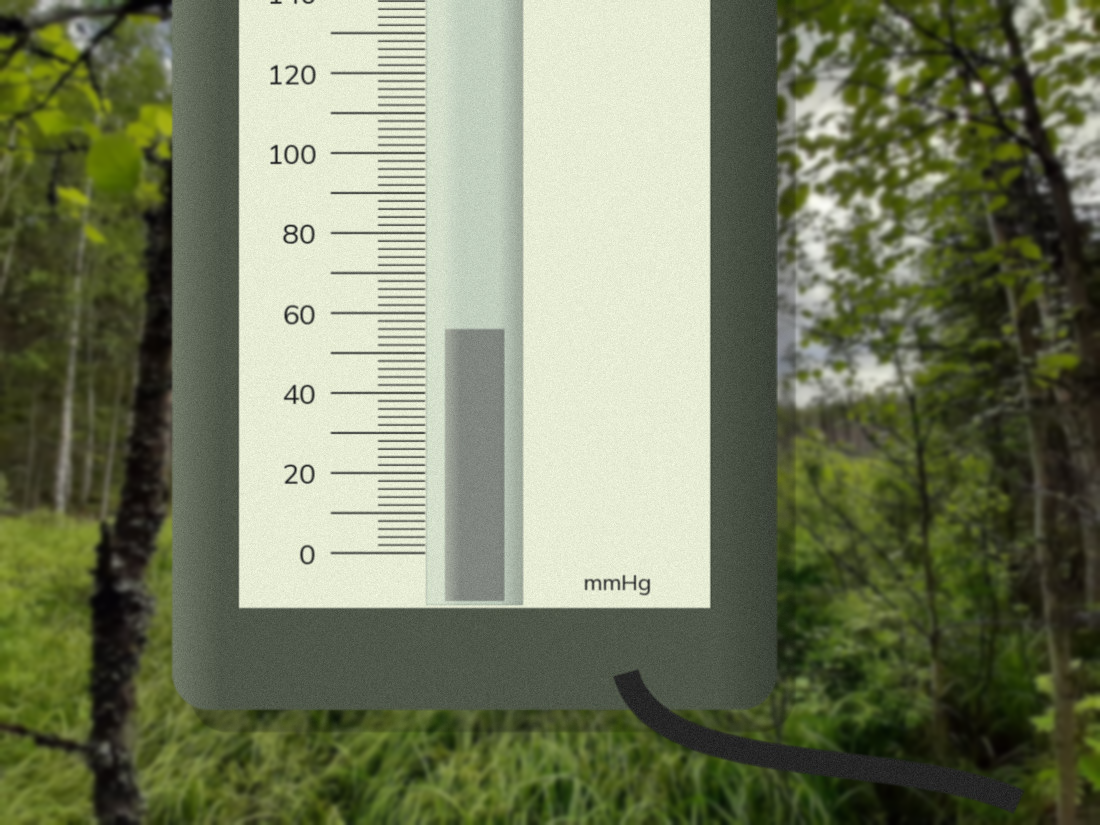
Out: value=56 unit=mmHg
